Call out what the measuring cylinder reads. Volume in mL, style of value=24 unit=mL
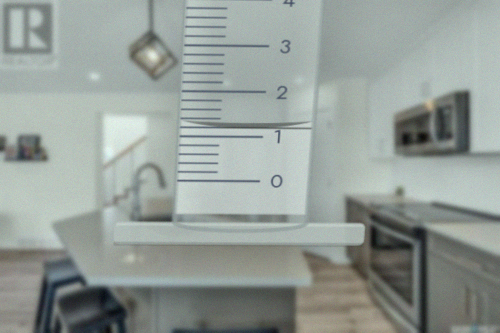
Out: value=1.2 unit=mL
